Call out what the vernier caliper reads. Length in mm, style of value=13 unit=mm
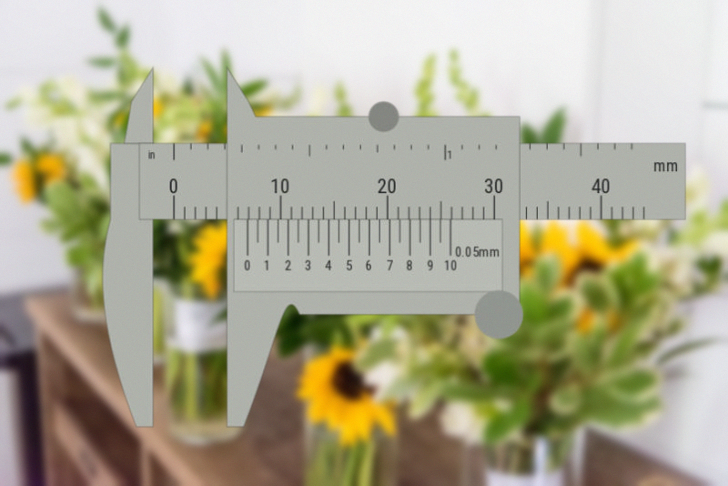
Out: value=6.9 unit=mm
